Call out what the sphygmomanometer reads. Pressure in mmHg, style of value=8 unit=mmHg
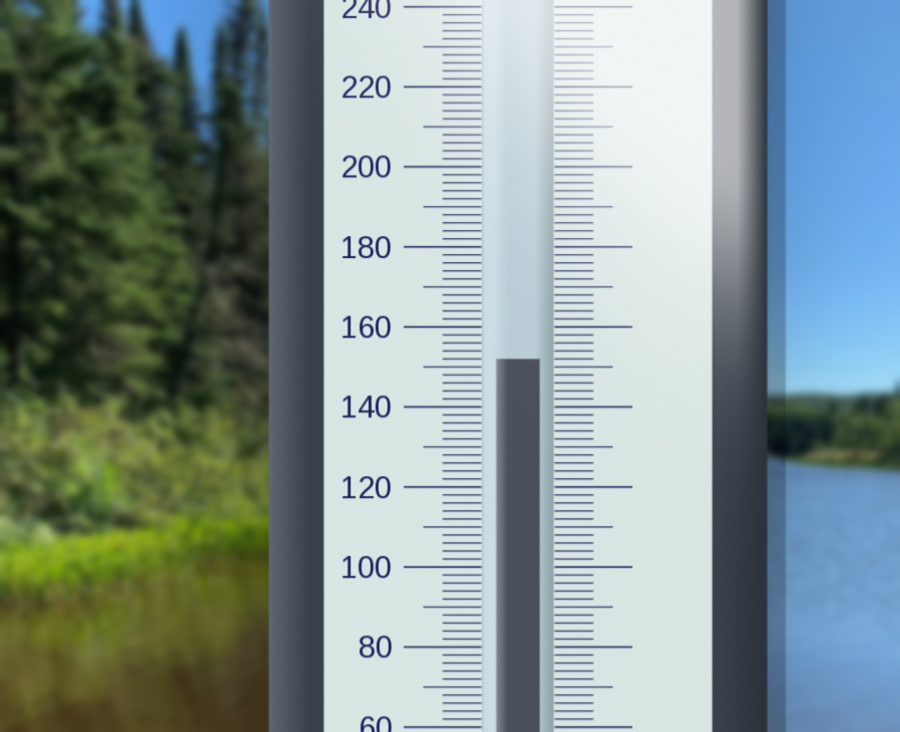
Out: value=152 unit=mmHg
